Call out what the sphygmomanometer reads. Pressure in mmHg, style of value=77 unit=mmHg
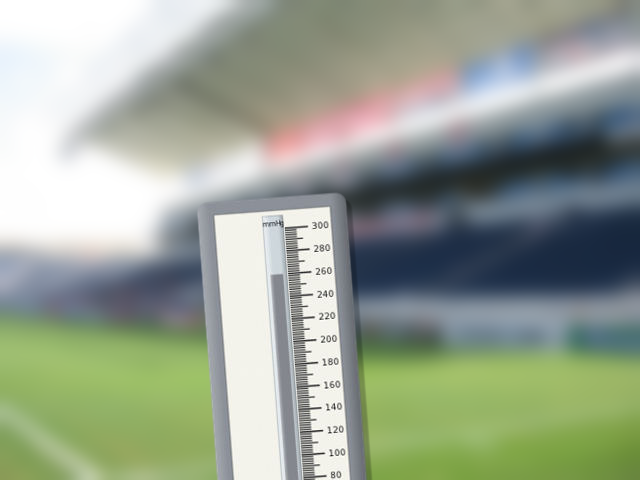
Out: value=260 unit=mmHg
